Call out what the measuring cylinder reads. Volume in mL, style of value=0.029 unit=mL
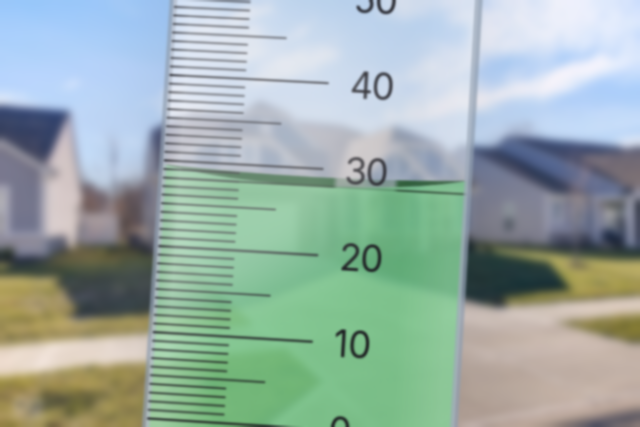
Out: value=28 unit=mL
